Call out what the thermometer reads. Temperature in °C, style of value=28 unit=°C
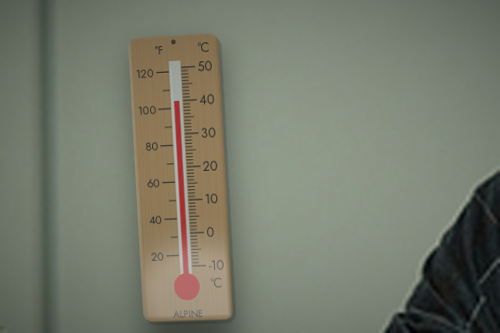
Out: value=40 unit=°C
